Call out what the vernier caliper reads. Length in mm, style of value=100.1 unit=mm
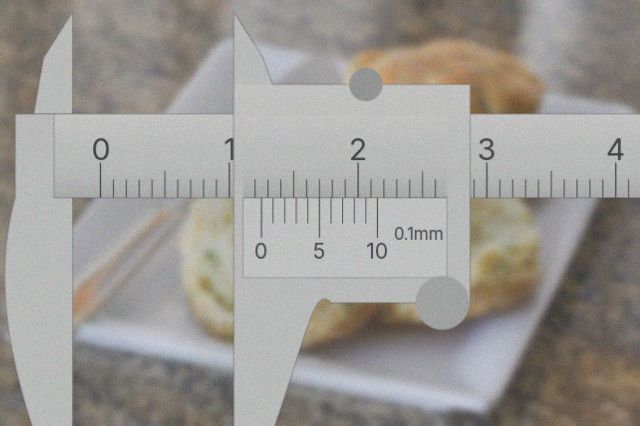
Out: value=12.5 unit=mm
